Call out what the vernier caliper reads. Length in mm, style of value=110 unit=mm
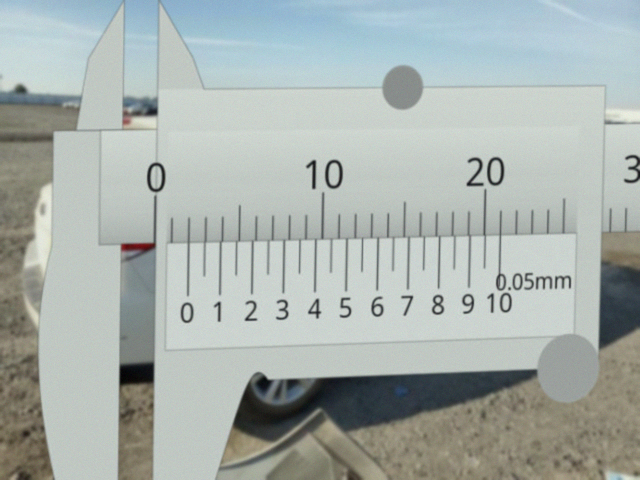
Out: value=2.0 unit=mm
